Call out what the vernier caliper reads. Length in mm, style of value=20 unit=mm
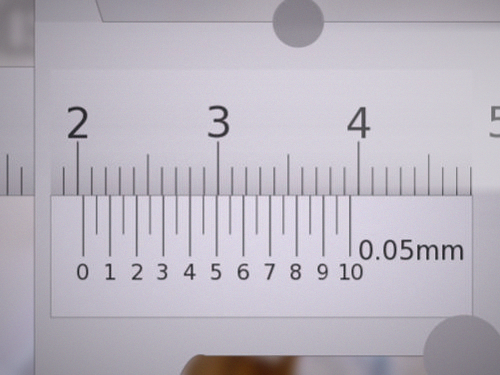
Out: value=20.4 unit=mm
